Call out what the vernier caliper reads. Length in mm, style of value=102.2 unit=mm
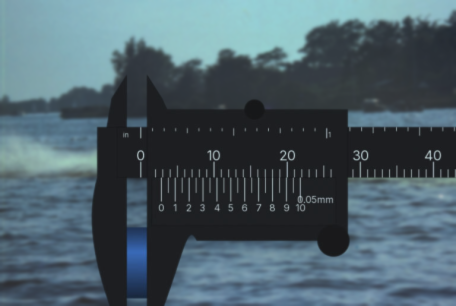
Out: value=2.8 unit=mm
